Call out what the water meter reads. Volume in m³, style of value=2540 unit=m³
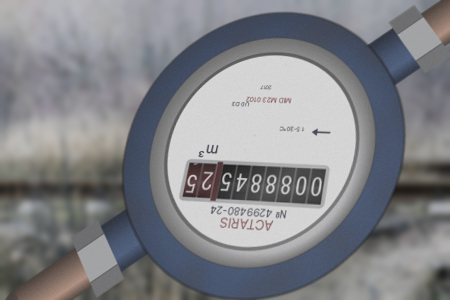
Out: value=88845.25 unit=m³
